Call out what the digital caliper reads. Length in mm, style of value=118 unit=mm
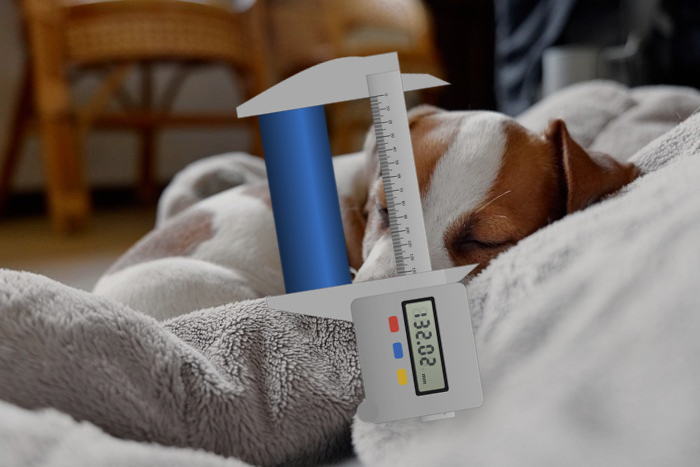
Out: value=132.02 unit=mm
